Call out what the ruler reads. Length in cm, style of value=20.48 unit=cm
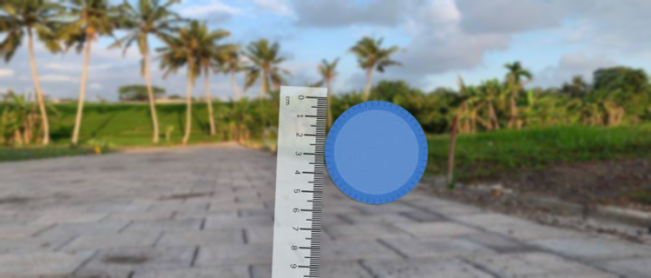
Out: value=5.5 unit=cm
